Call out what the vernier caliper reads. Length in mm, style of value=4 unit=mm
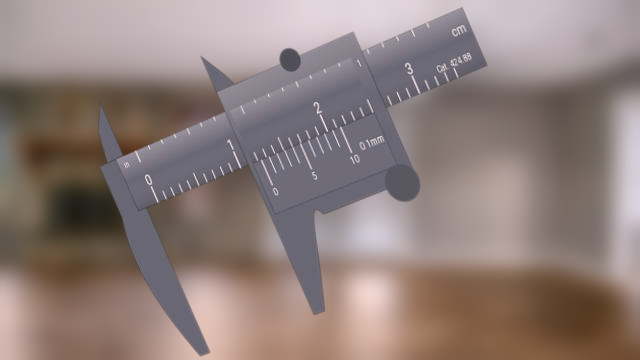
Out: value=12.4 unit=mm
